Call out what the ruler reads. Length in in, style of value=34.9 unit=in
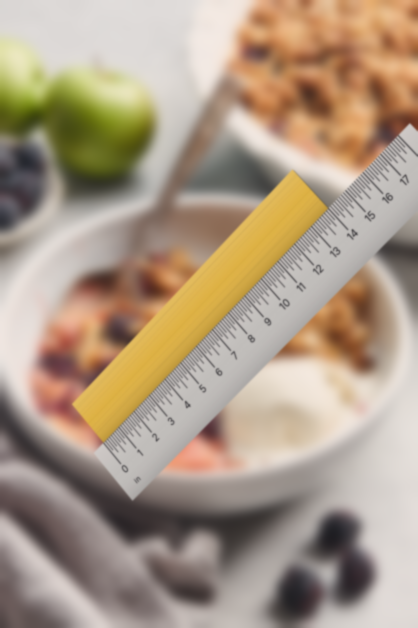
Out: value=14 unit=in
